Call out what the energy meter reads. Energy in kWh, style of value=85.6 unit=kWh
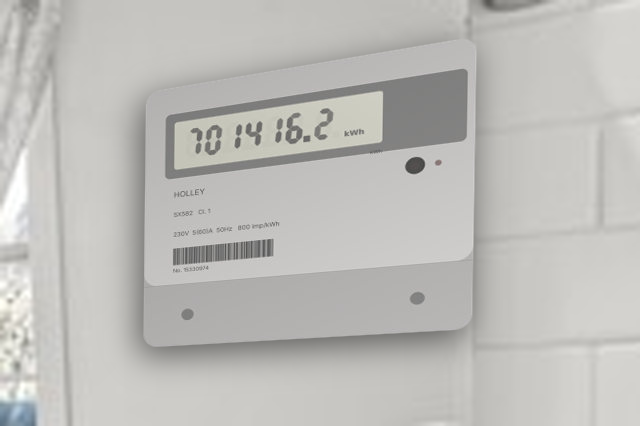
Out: value=701416.2 unit=kWh
